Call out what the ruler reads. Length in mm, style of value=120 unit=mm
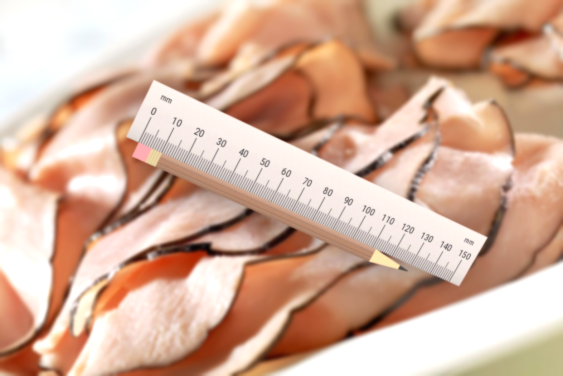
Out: value=130 unit=mm
